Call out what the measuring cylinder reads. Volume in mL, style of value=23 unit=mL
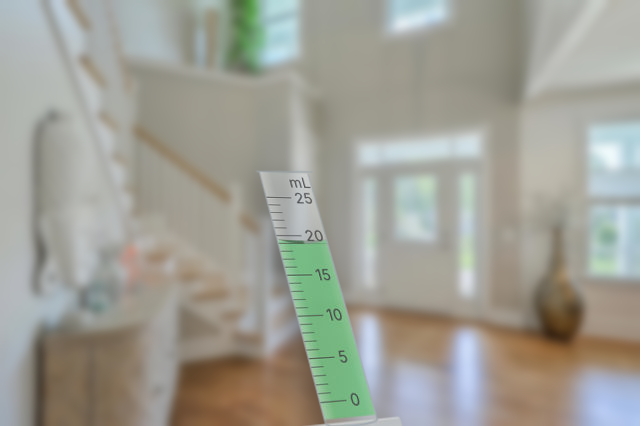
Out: value=19 unit=mL
